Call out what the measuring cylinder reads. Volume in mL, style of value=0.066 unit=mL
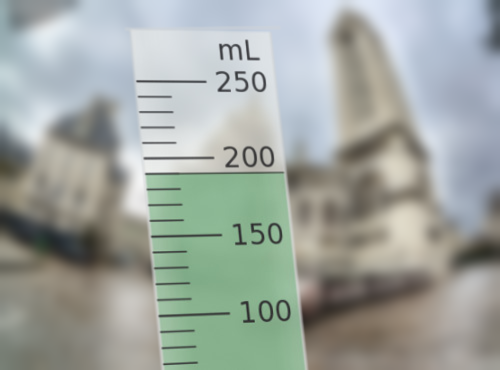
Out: value=190 unit=mL
